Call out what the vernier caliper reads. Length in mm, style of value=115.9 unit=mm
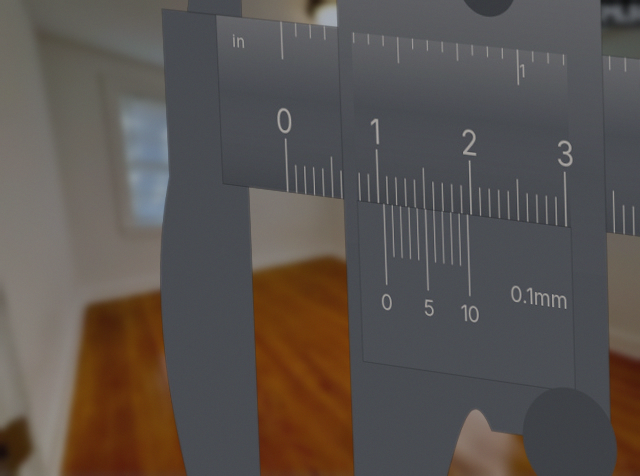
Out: value=10.6 unit=mm
